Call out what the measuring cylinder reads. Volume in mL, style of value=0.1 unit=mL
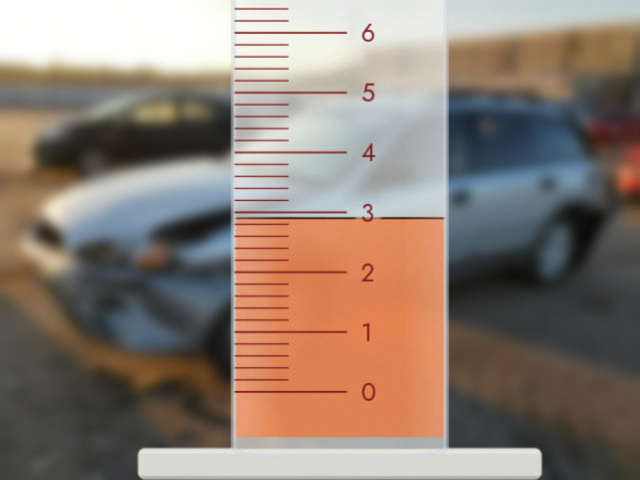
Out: value=2.9 unit=mL
